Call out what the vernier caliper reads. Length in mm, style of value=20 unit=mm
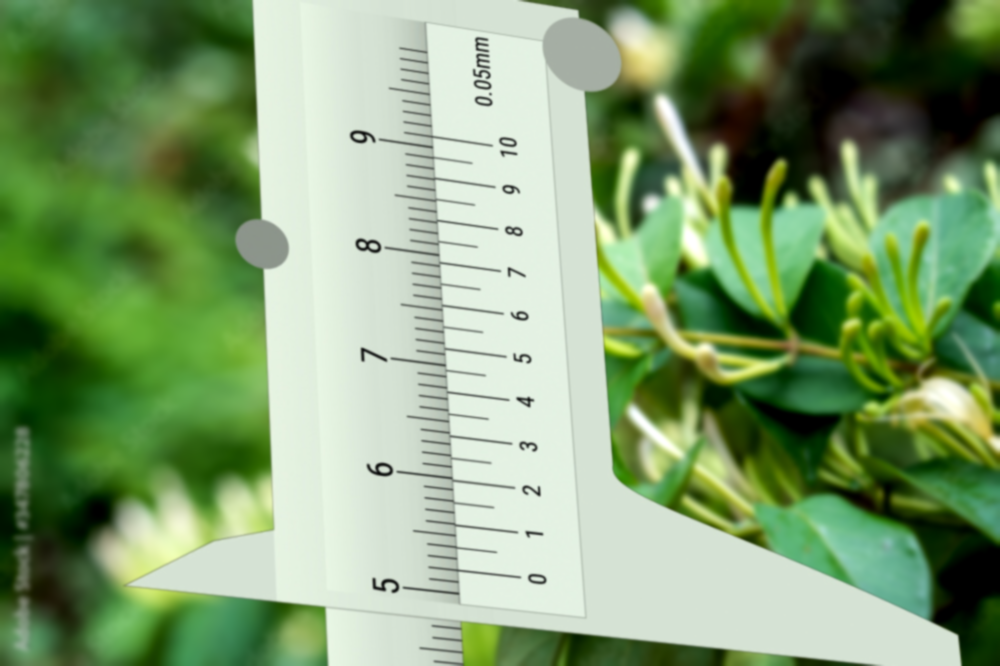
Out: value=52.0 unit=mm
